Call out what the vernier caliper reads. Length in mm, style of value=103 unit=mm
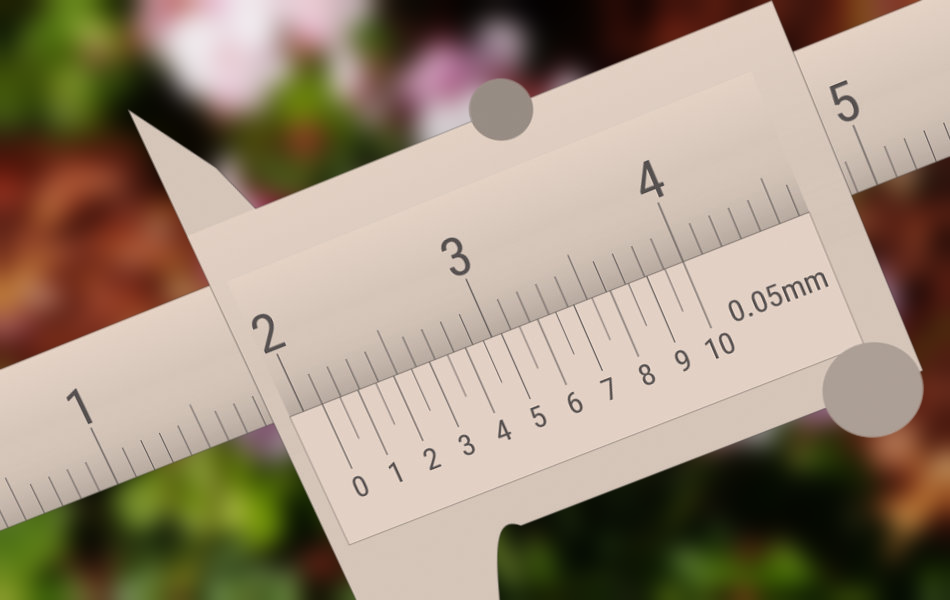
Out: value=21.0 unit=mm
